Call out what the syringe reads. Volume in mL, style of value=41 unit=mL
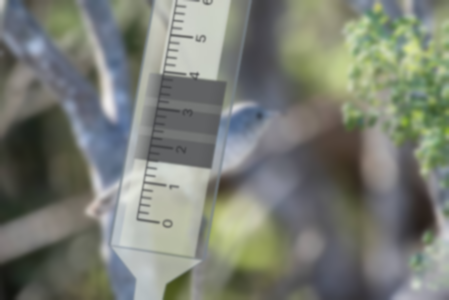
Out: value=1.6 unit=mL
